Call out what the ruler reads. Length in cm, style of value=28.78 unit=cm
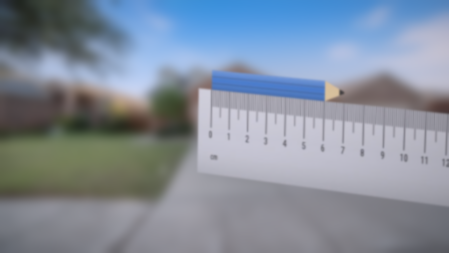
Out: value=7 unit=cm
